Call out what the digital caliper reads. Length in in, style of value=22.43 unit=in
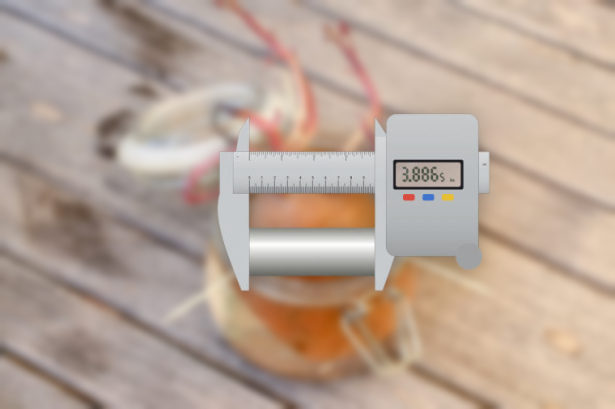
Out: value=3.8865 unit=in
